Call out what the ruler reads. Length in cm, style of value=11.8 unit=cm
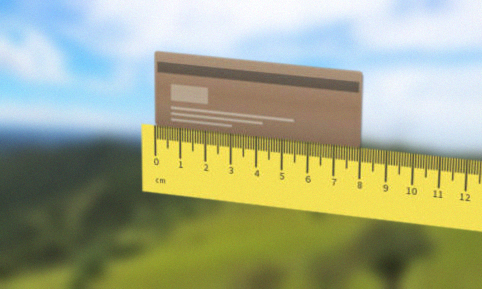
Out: value=8 unit=cm
